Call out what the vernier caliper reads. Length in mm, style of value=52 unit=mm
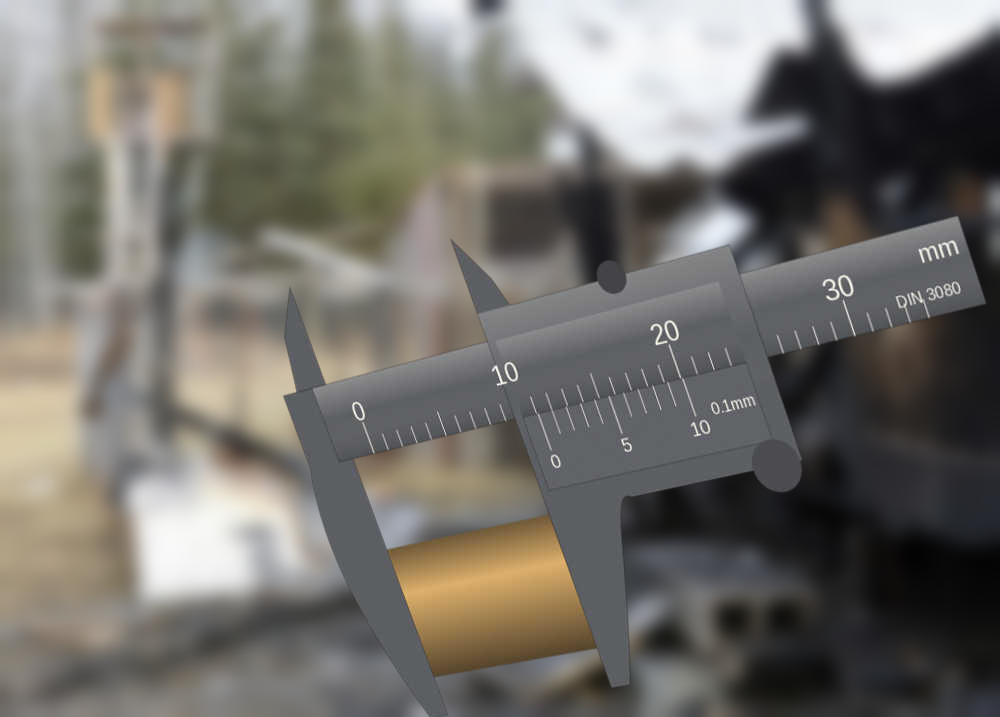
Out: value=11.1 unit=mm
